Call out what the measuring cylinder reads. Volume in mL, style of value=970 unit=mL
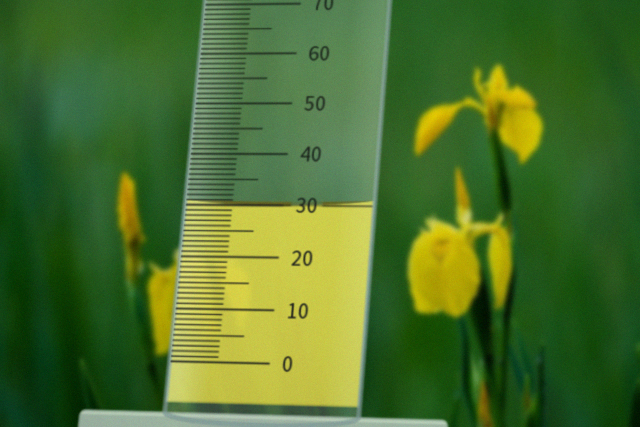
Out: value=30 unit=mL
